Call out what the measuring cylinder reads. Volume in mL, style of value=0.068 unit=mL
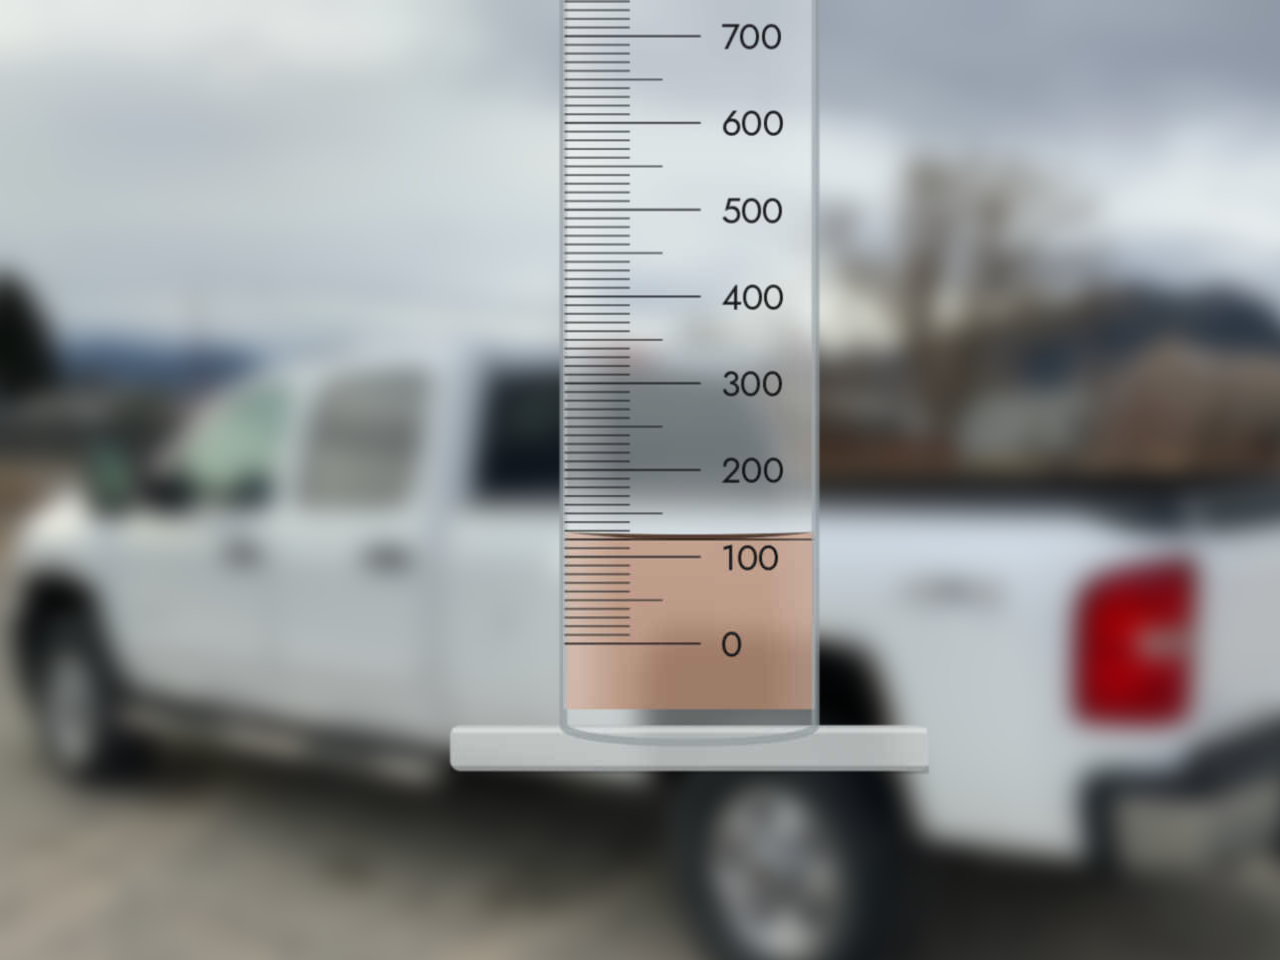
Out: value=120 unit=mL
